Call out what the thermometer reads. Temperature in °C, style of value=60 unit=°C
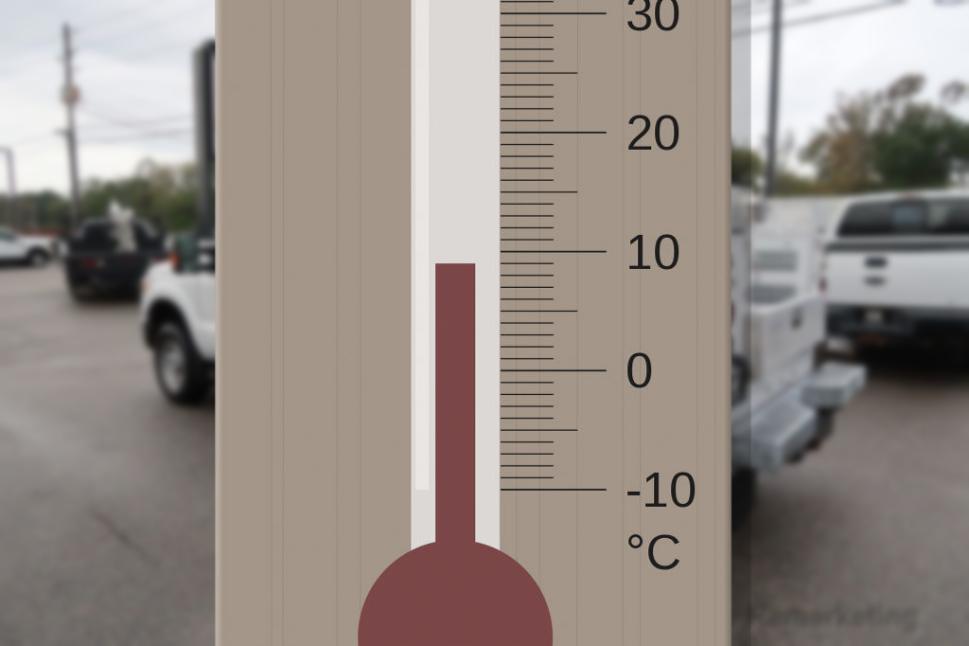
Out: value=9 unit=°C
